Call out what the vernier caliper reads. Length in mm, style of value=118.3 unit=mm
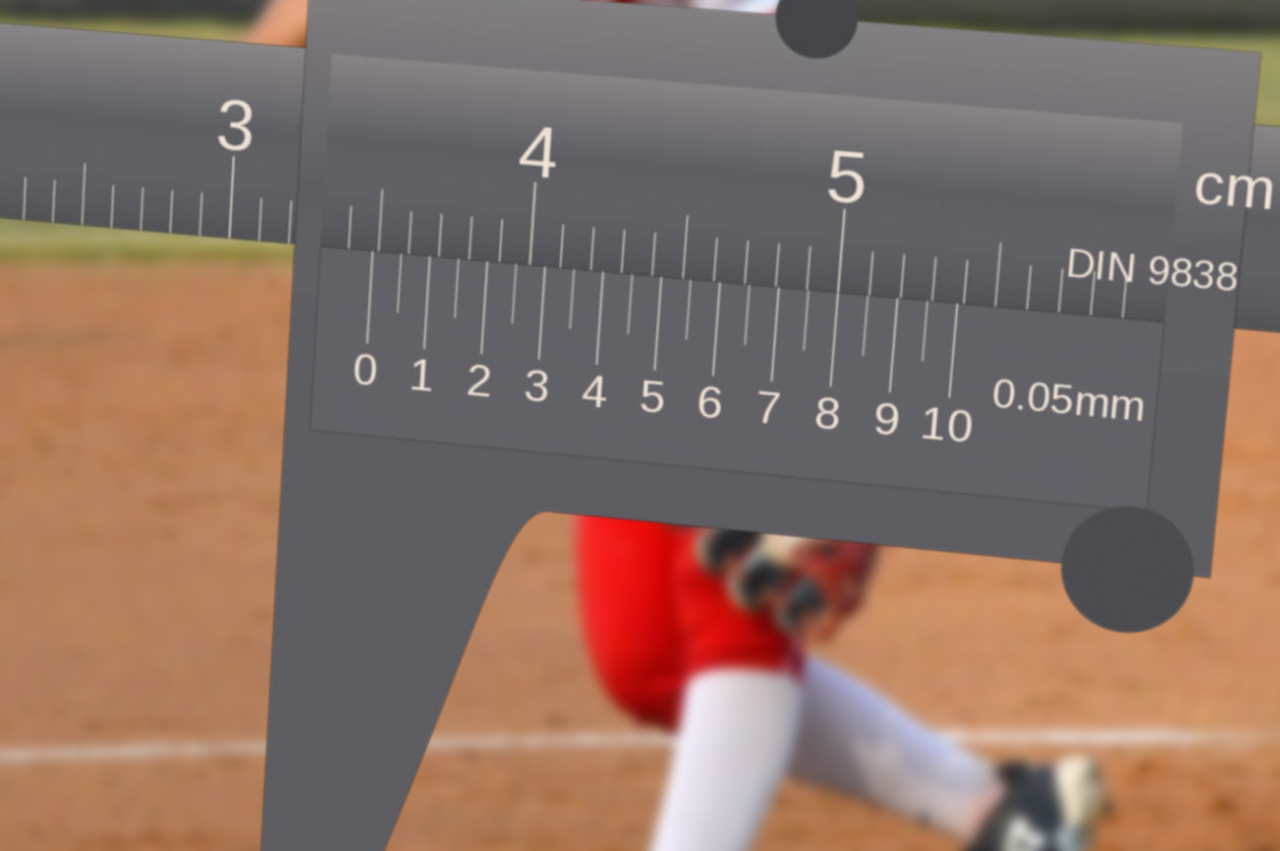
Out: value=34.80 unit=mm
